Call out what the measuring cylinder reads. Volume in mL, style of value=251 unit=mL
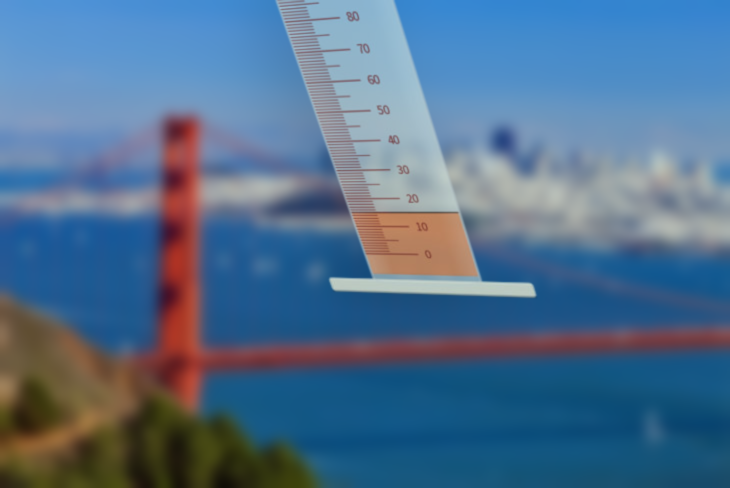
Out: value=15 unit=mL
